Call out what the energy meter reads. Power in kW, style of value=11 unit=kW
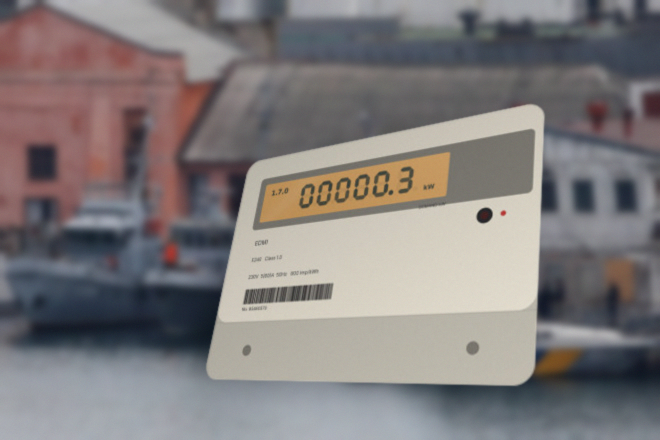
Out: value=0.3 unit=kW
